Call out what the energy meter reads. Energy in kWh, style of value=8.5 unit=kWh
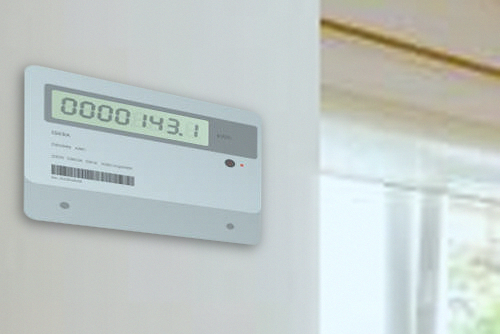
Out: value=143.1 unit=kWh
